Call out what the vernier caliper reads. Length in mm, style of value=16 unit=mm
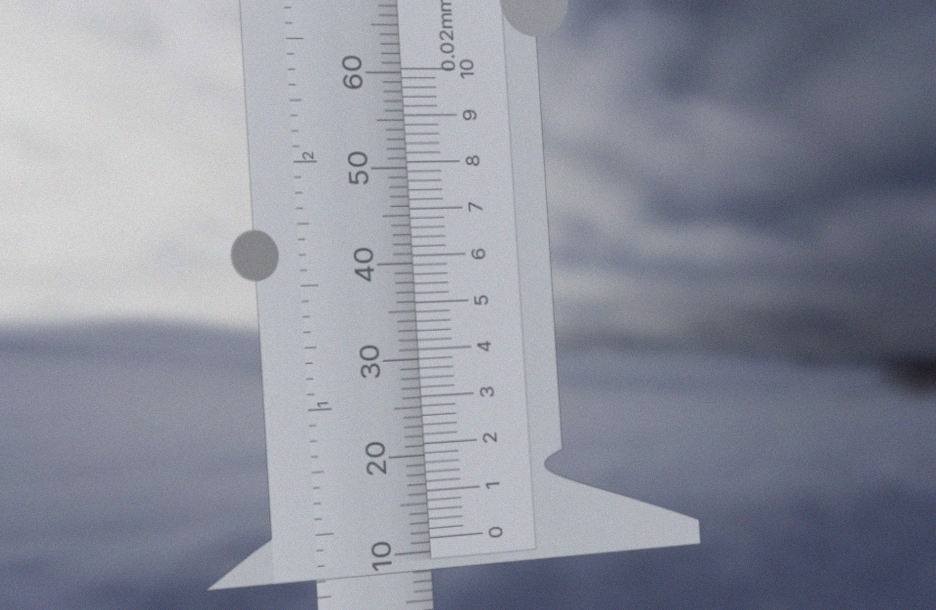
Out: value=11.4 unit=mm
